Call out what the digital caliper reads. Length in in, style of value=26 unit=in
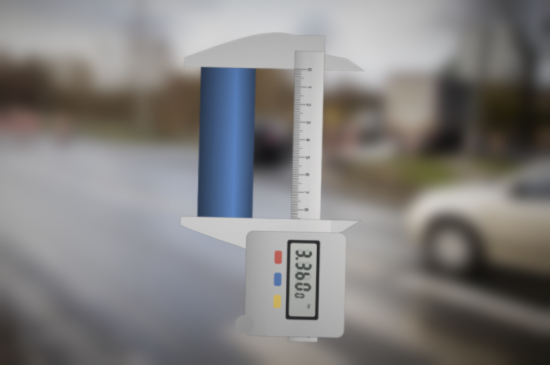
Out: value=3.3600 unit=in
